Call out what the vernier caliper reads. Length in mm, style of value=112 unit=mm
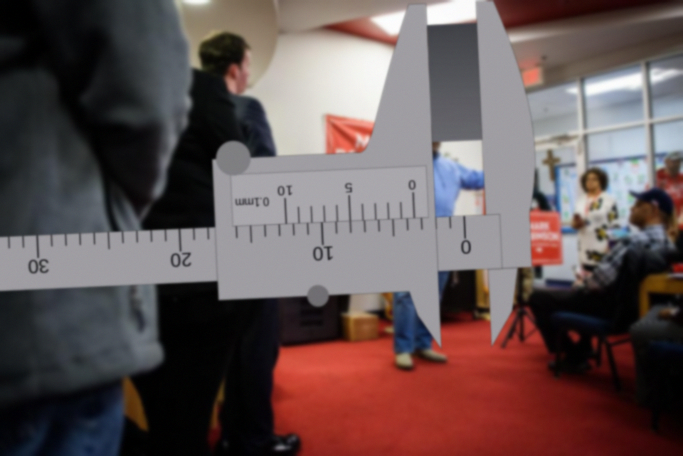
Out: value=3.5 unit=mm
